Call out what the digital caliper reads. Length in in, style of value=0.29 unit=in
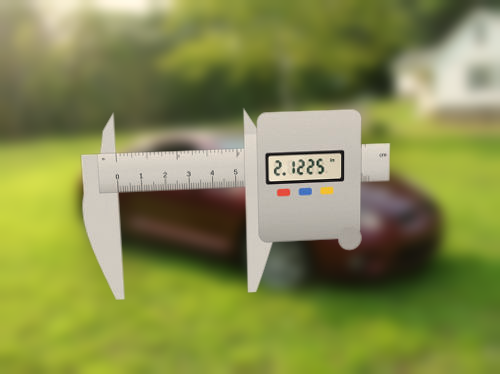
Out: value=2.1225 unit=in
